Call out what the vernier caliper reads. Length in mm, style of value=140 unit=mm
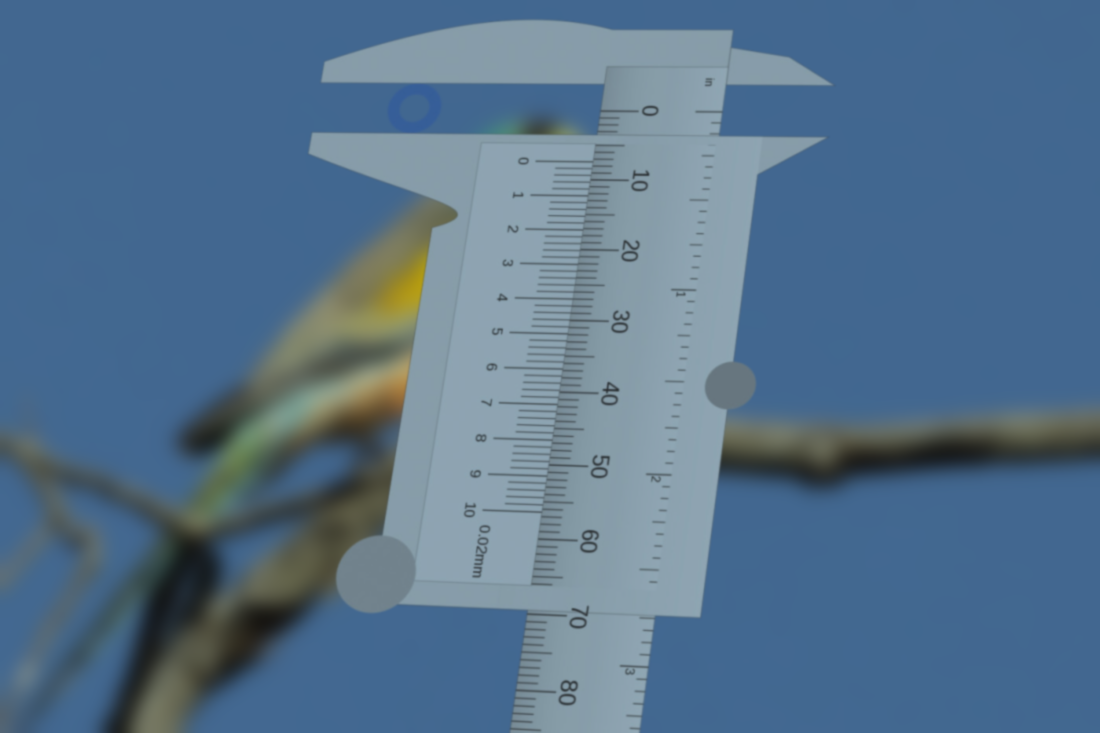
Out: value=7.4 unit=mm
